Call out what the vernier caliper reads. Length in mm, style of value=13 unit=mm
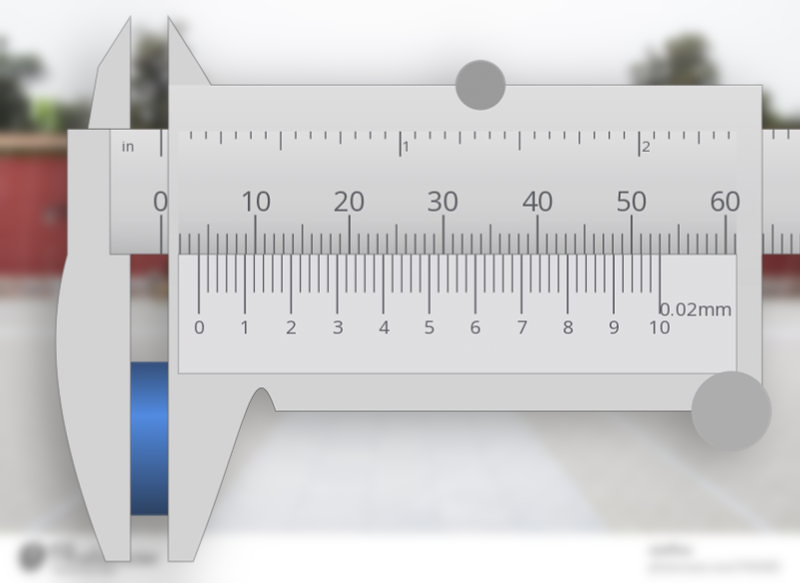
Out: value=4.0 unit=mm
